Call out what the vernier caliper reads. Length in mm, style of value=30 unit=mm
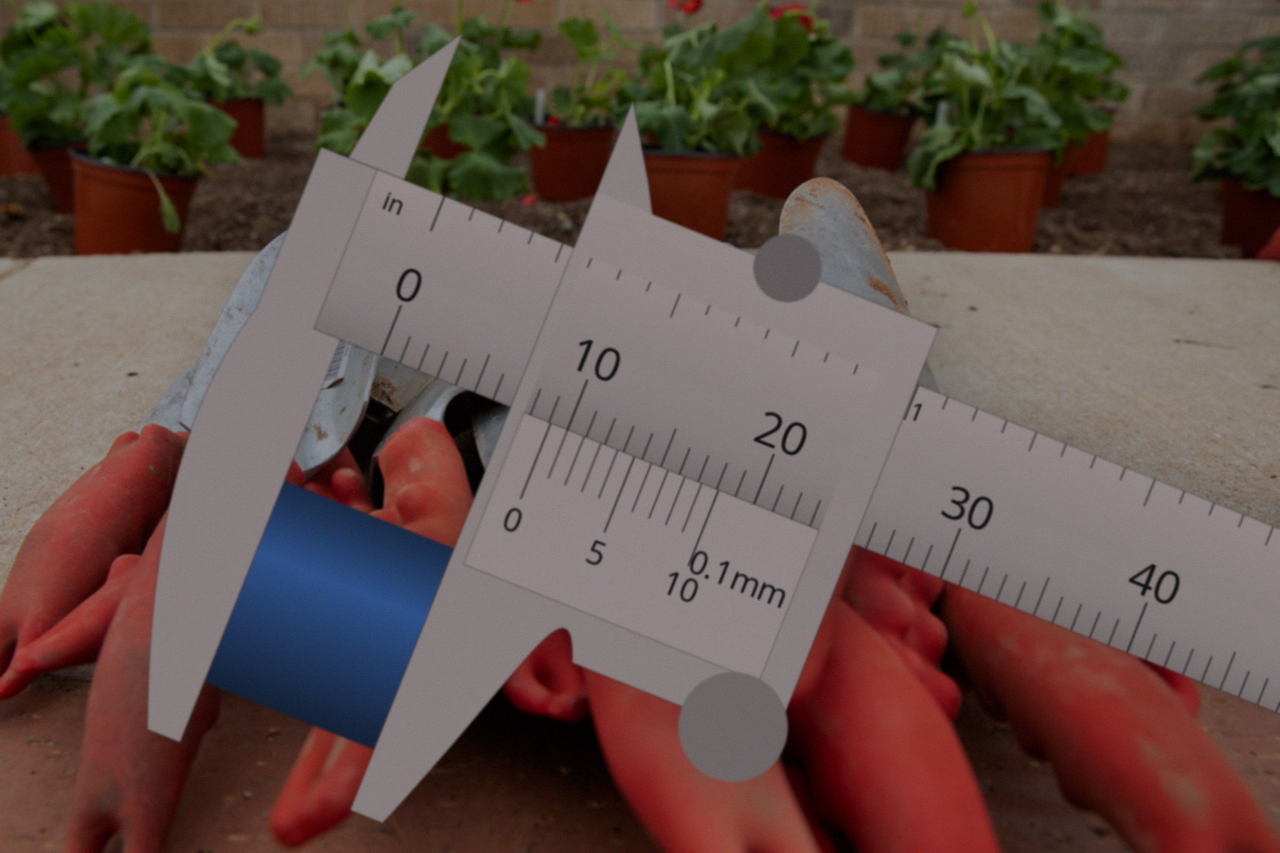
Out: value=9.1 unit=mm
